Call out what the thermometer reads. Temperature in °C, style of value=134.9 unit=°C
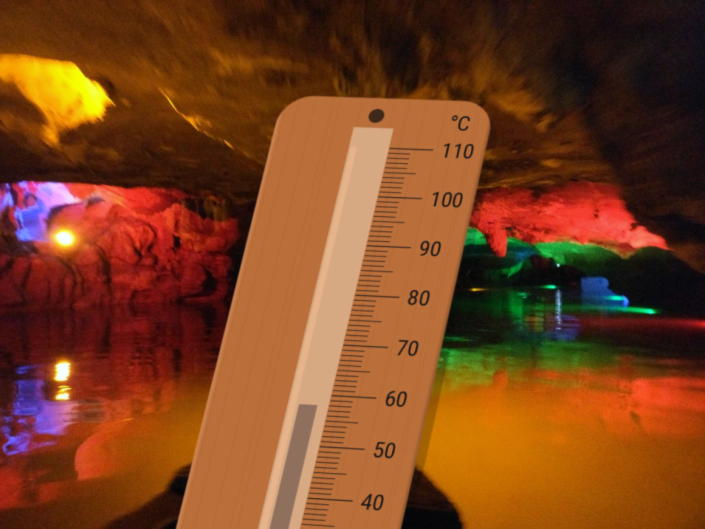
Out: value=58 unit=°C
